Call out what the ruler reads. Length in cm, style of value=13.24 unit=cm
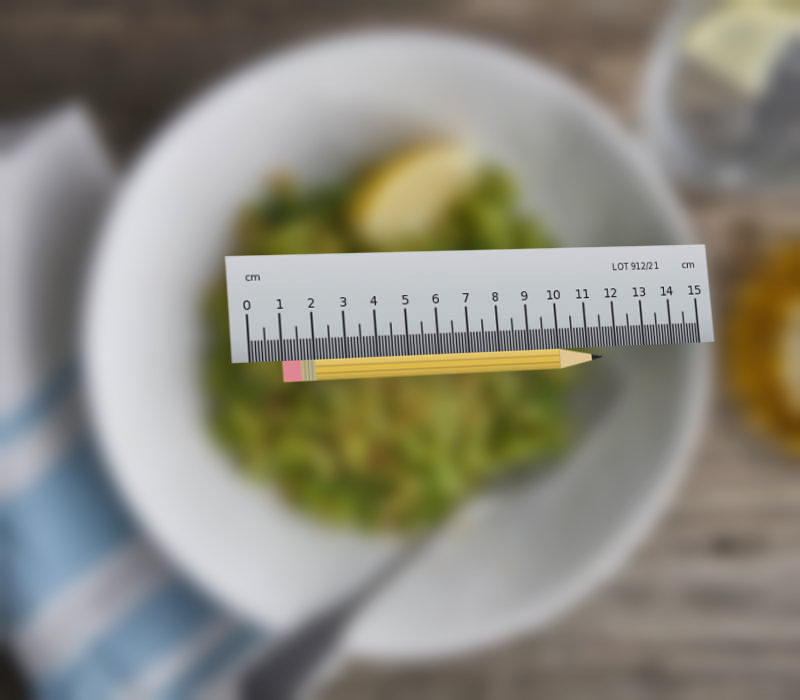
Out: value=10.5 unit=cm
